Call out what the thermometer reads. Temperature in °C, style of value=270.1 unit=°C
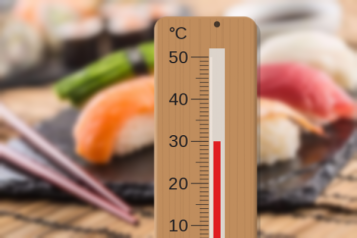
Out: value=30 unit=°C
